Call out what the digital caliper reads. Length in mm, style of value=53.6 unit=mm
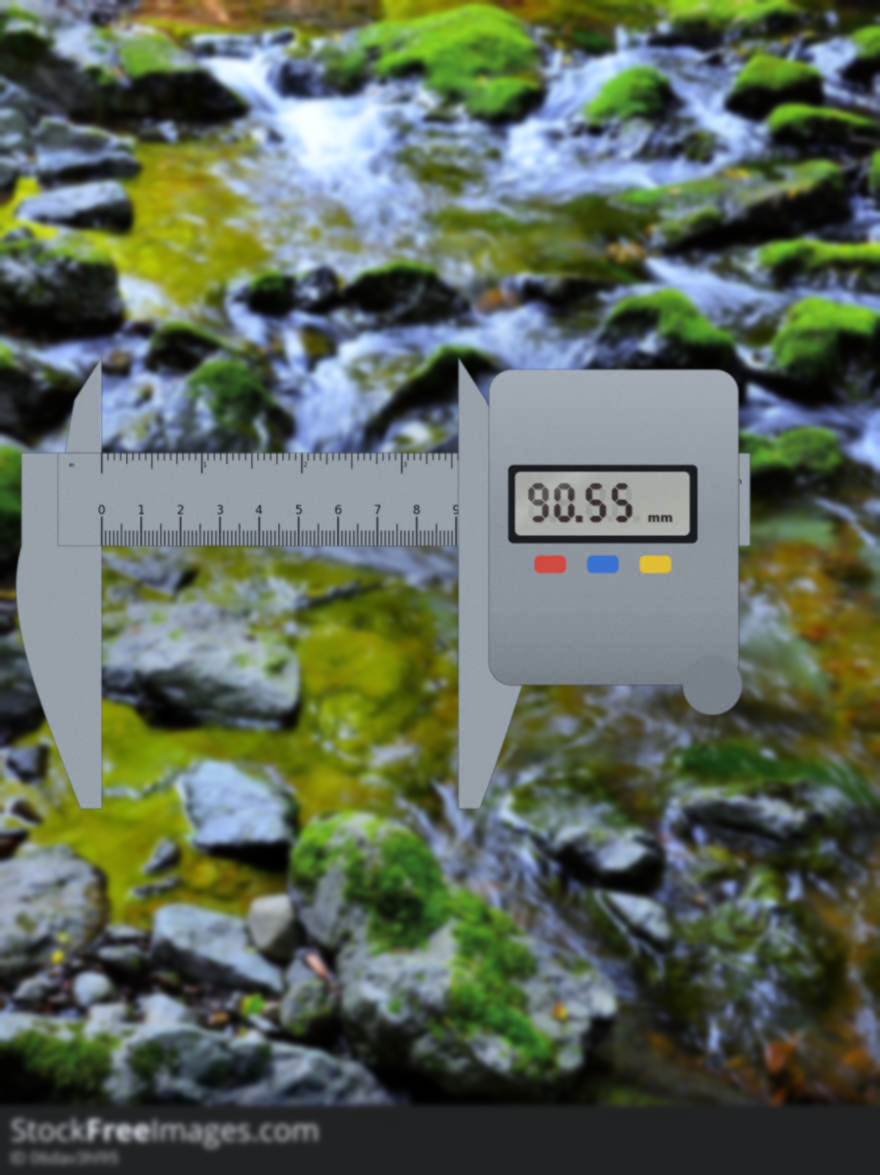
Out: value=90.55 unit=mm
